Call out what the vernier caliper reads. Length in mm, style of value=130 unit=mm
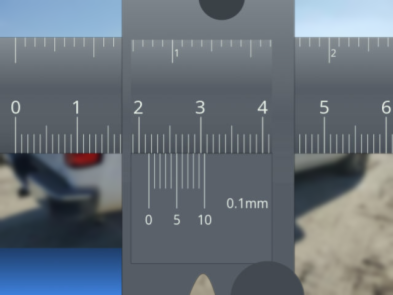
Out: value=21.6 unit=mm
